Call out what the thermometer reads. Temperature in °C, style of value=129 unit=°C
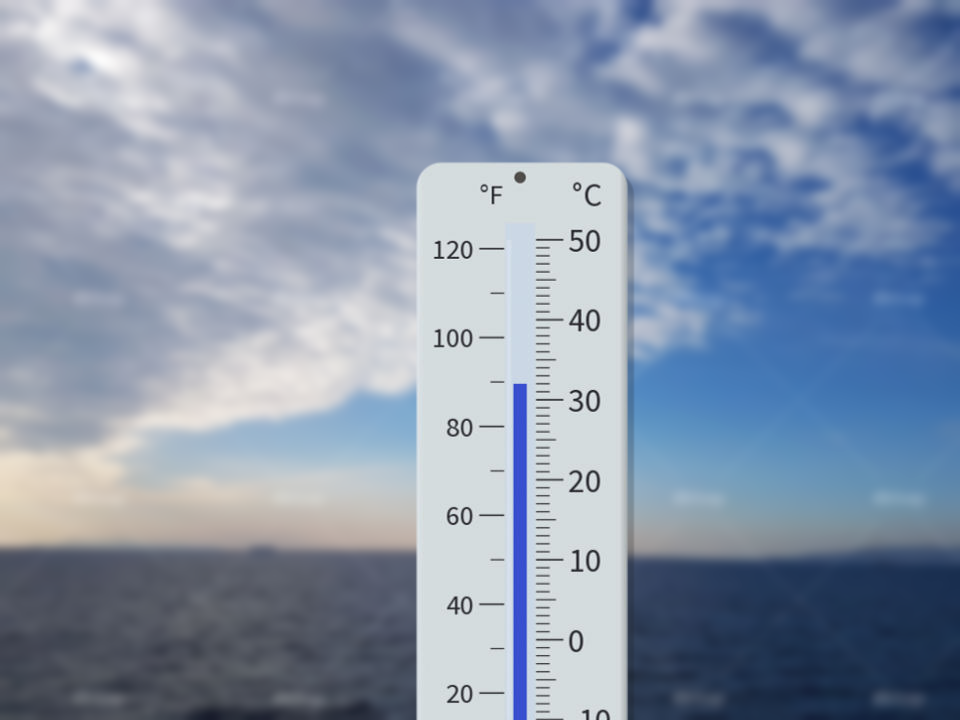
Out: value=32 unit=°C
